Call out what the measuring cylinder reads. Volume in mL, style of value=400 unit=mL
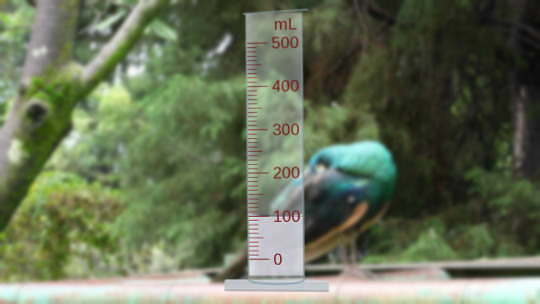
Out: value=100 unit=mL
